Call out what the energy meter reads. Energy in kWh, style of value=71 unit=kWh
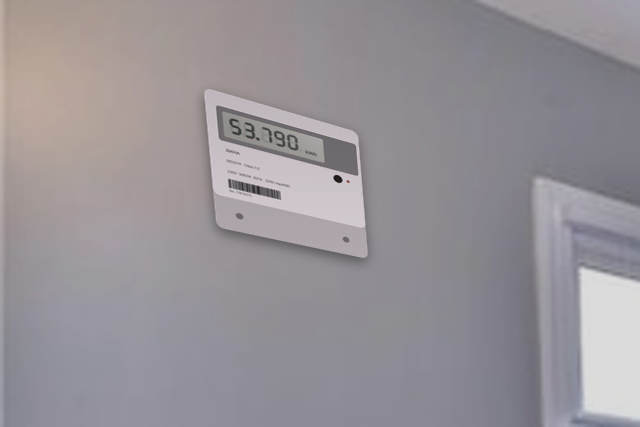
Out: value=53.790 unit=kWh
